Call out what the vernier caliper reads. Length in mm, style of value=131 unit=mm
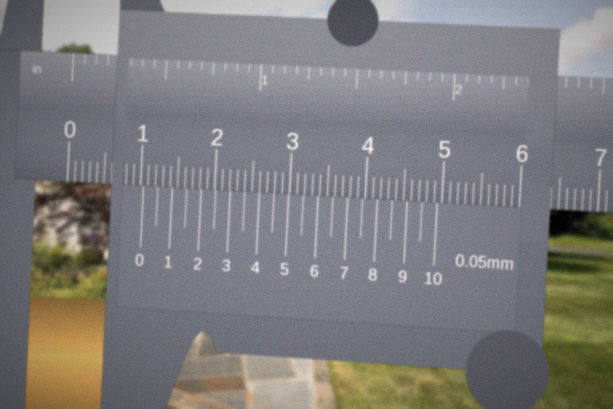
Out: value=10.4 unit=mm
